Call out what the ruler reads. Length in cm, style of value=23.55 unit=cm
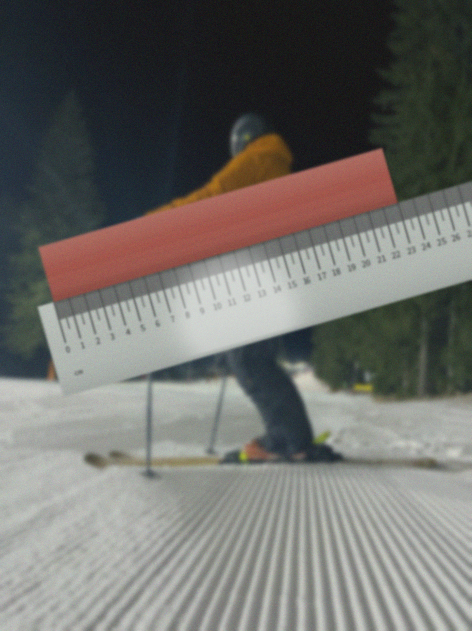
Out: value=23 unit=cm
